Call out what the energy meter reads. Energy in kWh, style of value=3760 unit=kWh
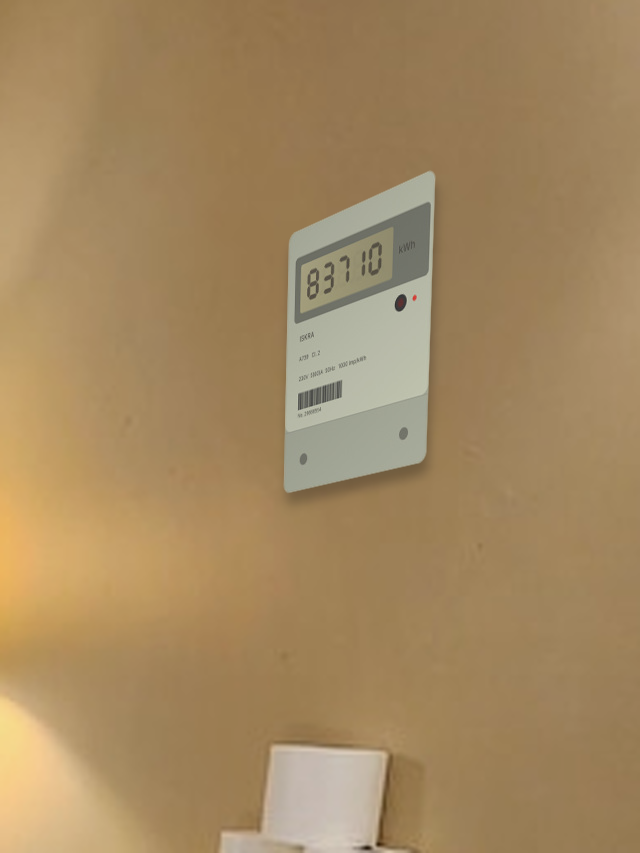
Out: value=83710 unit=kWh
